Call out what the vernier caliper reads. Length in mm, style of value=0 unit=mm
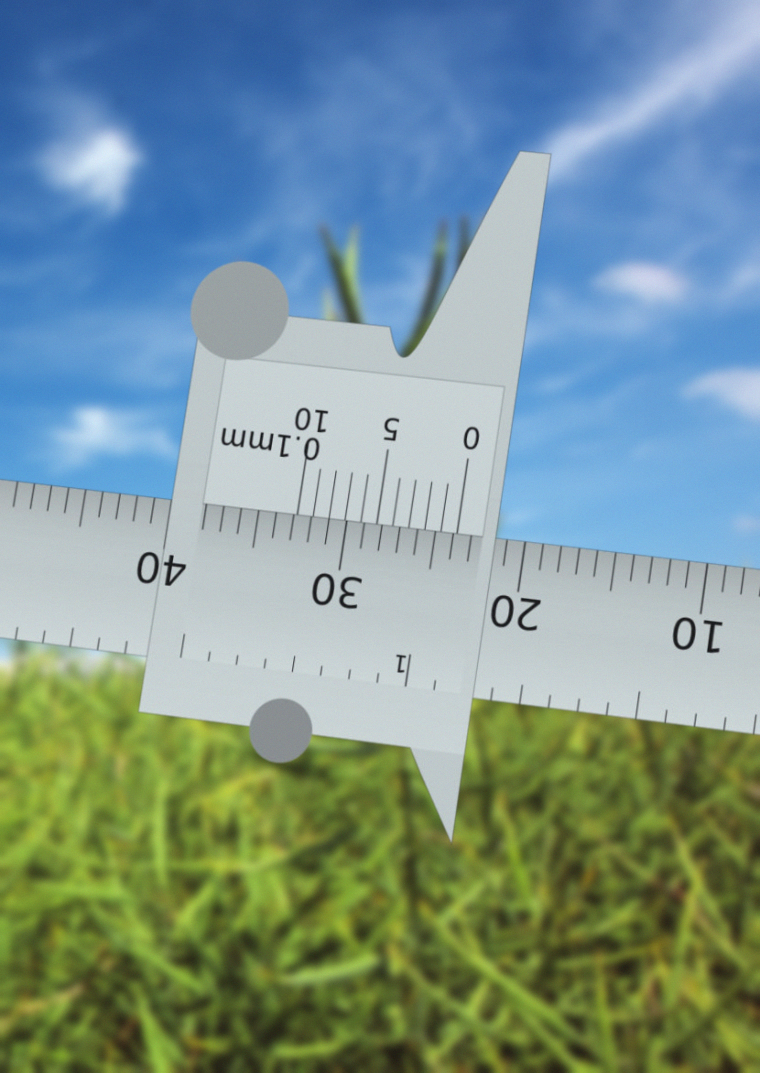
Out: value=23.8 unit=mm
